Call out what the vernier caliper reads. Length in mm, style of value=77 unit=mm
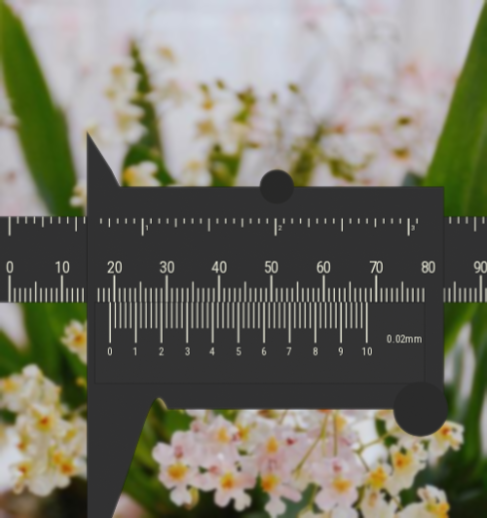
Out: value=19.2 unit=mm
